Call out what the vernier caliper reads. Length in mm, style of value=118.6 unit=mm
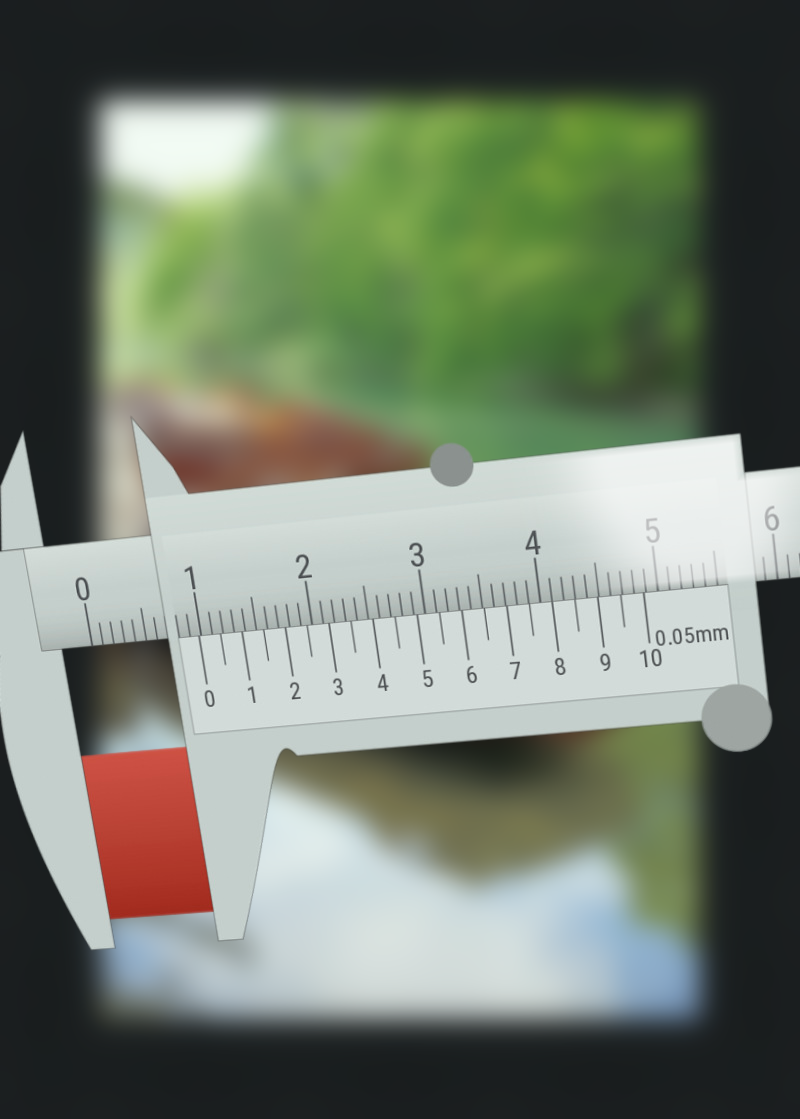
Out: value=9.8 unit=mm
